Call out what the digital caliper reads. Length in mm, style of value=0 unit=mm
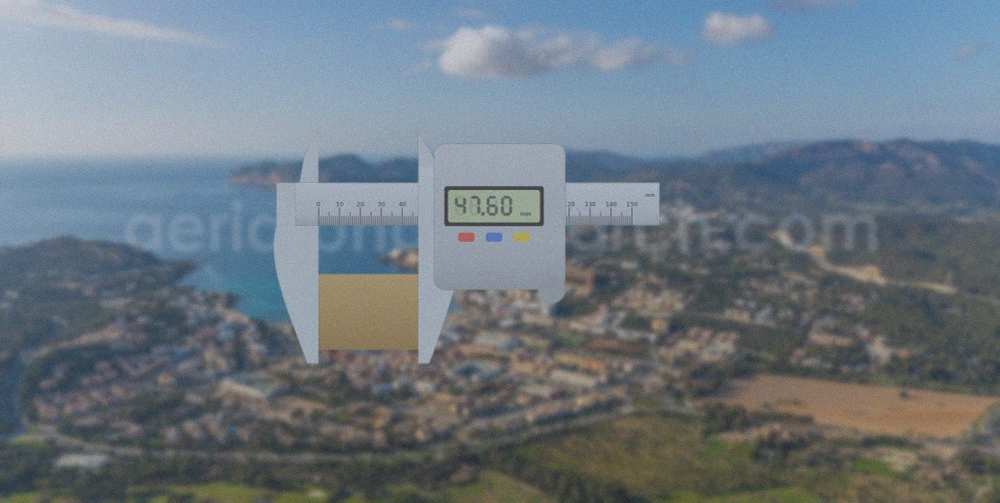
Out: value=47.60 unit=mm
